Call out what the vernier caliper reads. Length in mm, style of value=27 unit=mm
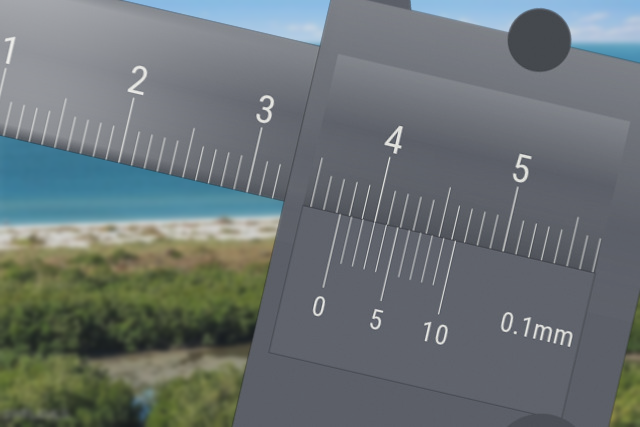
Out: value=37.3 unit=mm
